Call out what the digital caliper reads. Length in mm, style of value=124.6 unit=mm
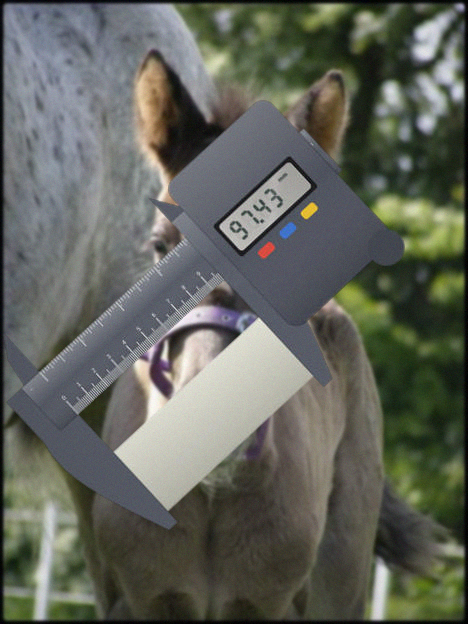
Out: value=97.43 unit=mm
